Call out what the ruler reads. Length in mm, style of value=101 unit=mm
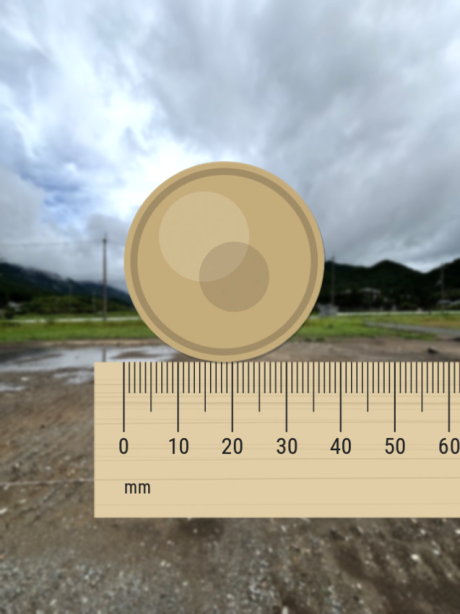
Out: value=37 unit=mm
